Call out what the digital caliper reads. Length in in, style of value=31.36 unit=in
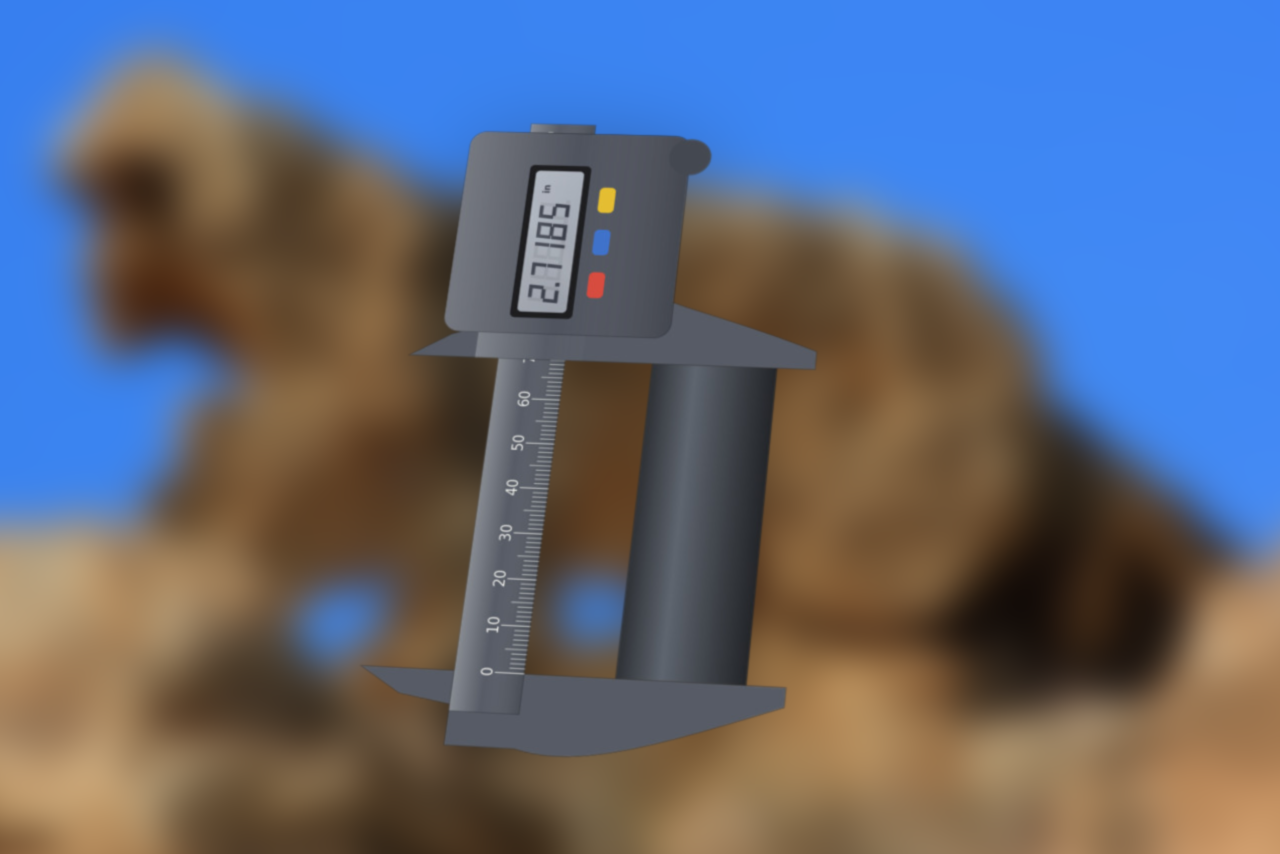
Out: value=2.7185 unit=in
